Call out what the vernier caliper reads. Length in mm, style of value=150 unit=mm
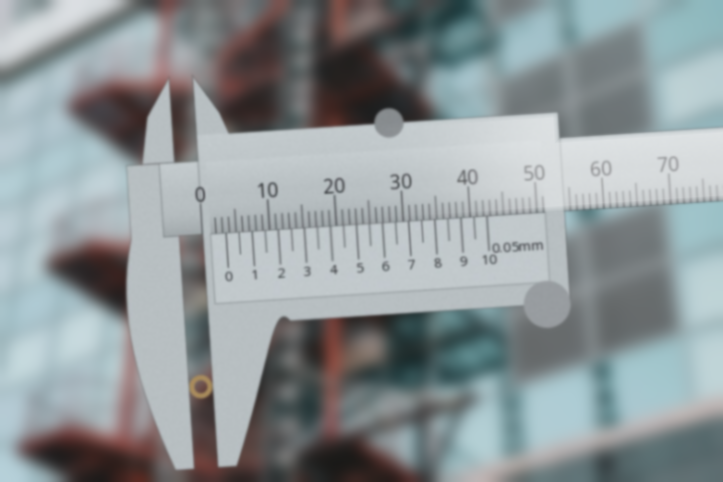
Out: value=3.5 unit=mm
